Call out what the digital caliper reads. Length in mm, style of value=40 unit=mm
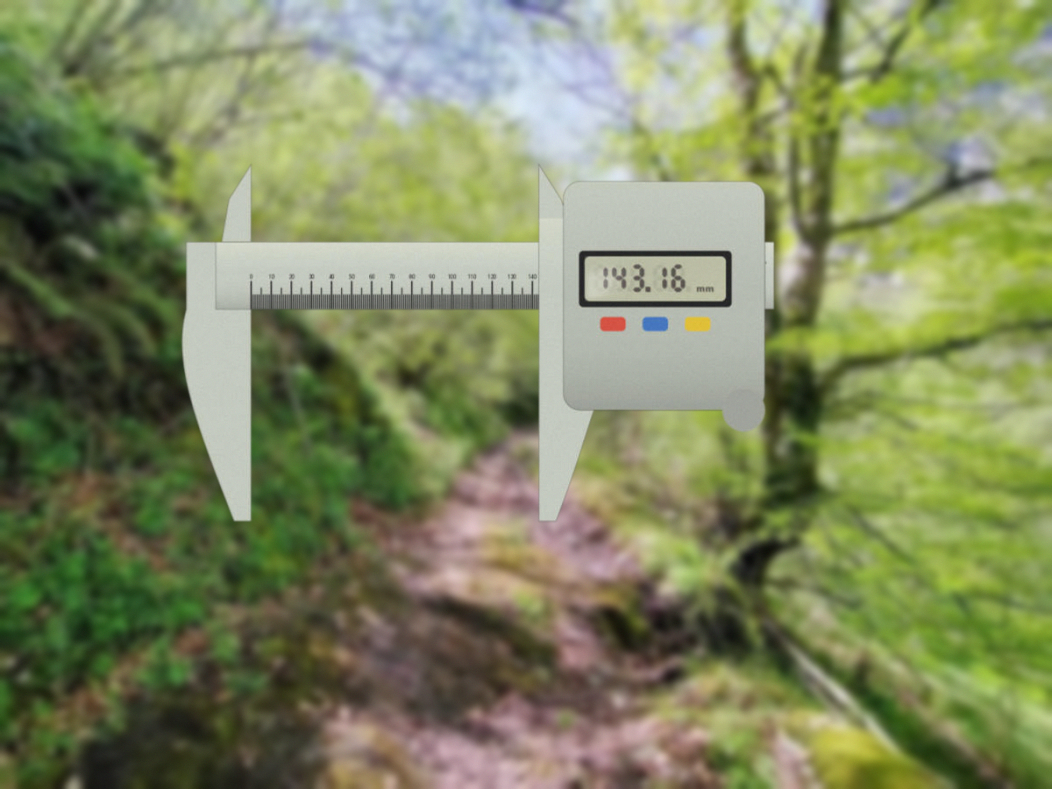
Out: value=143.16 unit=mm
